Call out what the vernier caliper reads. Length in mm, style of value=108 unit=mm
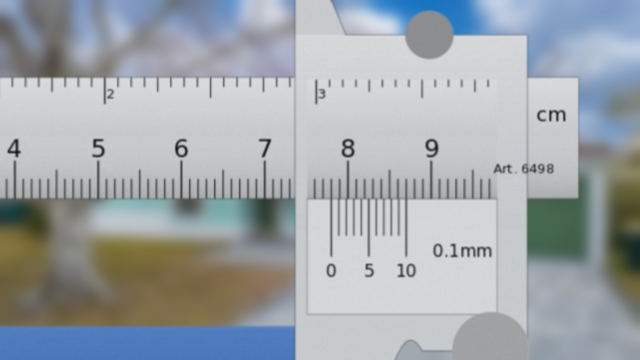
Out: value=78.0 unit=mm
